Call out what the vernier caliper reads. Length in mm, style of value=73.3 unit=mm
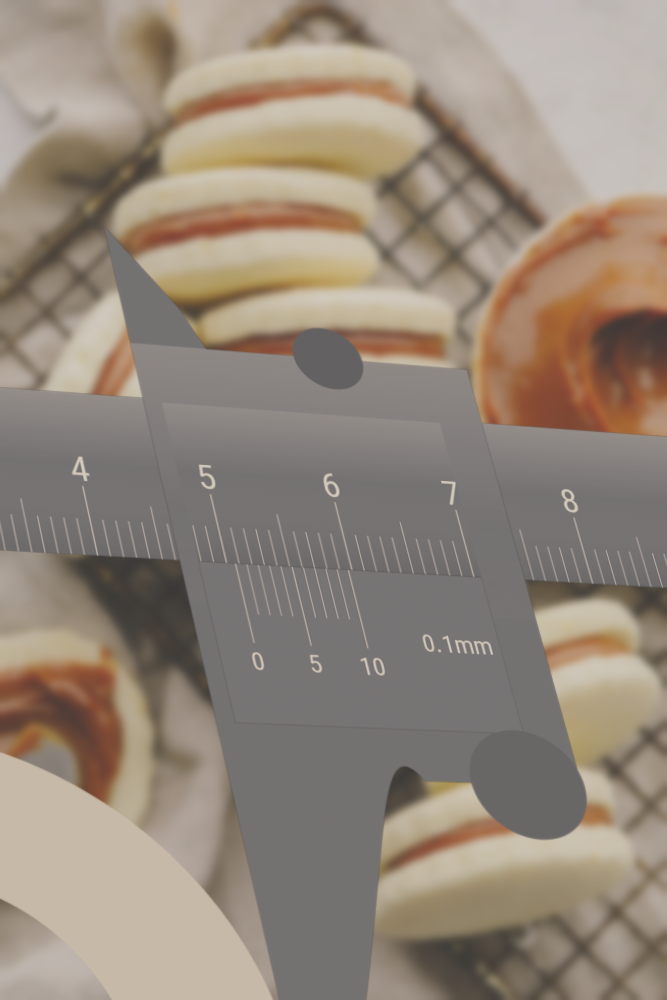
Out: value=50.7 unit=mm
